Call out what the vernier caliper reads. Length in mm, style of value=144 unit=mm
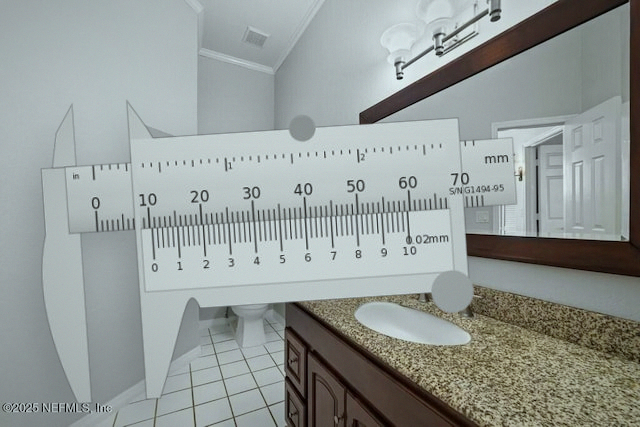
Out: value=10.5 unit=mm
